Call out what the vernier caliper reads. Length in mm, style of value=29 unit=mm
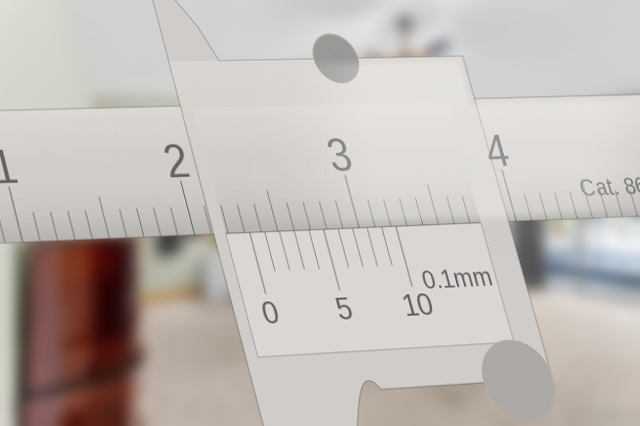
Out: value=23.3 unit=mm
